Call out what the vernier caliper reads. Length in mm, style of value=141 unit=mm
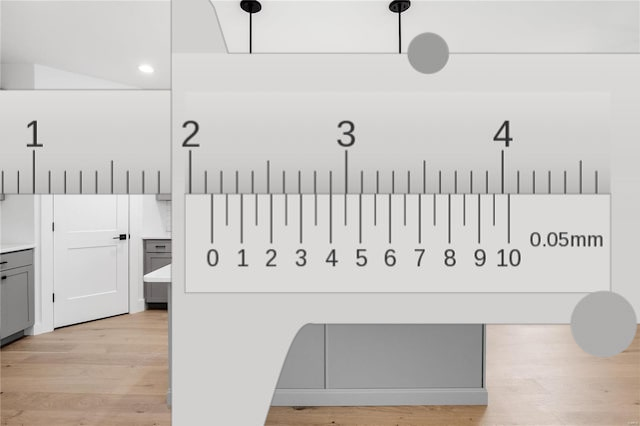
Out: value=21.4 unit=mm
